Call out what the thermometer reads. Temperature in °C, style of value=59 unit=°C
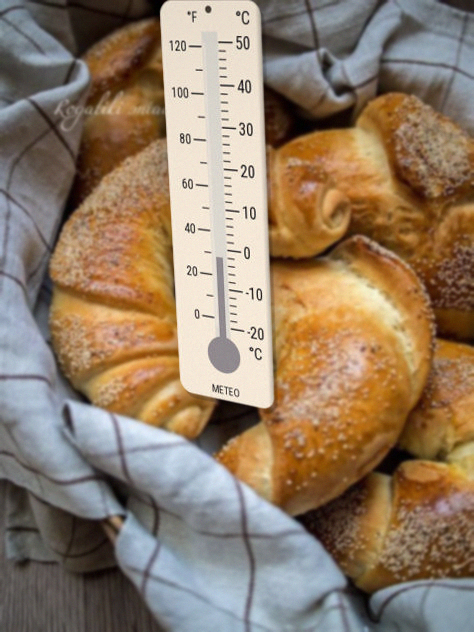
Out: value=-2 unit=°C
